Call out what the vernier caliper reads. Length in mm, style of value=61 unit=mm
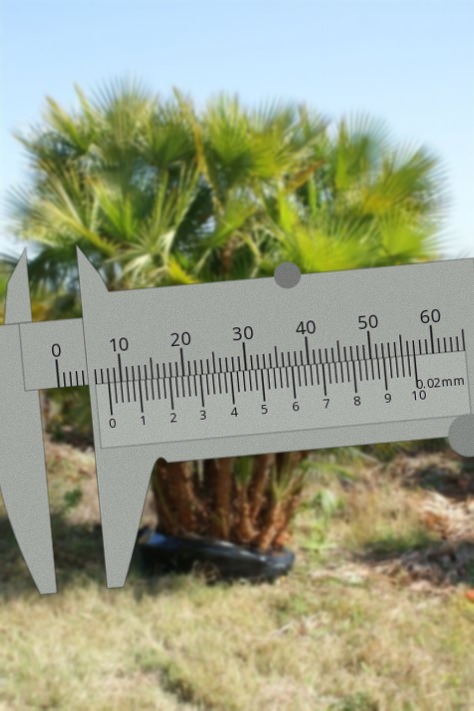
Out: value=8.0 unit=mm
